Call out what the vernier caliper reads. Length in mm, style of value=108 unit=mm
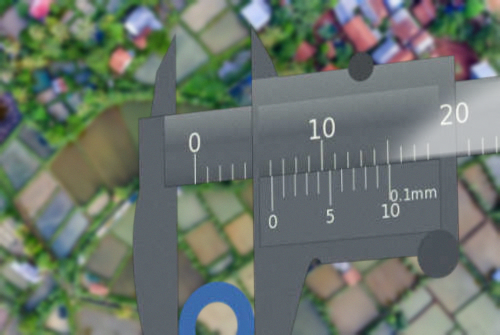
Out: value=6.1 unit=mm
